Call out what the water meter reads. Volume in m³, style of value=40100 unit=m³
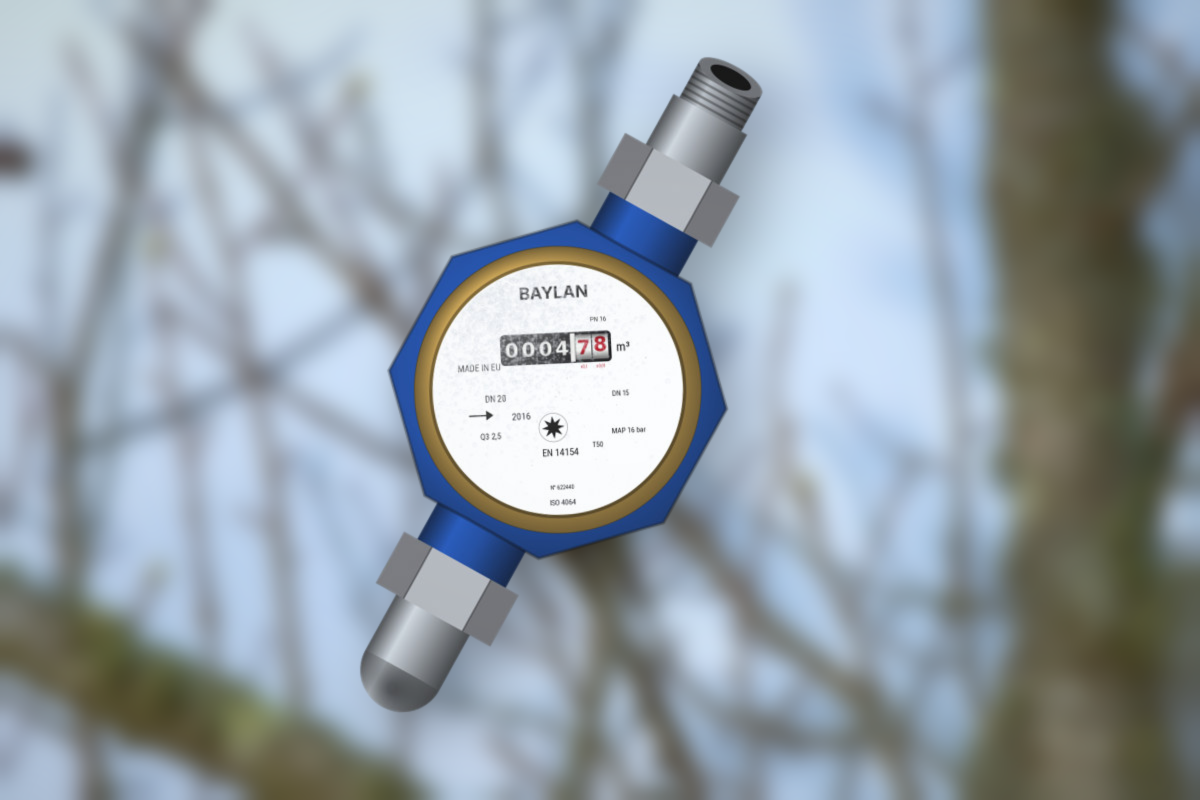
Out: value=4.78 unit=m³
